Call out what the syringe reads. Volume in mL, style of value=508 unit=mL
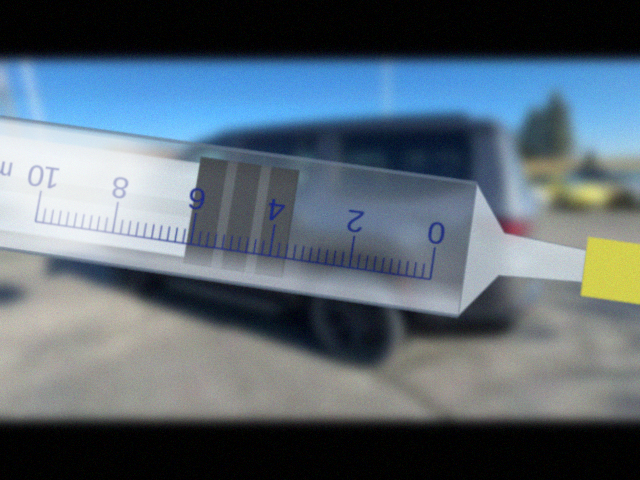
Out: value=3.6 unit=mL
